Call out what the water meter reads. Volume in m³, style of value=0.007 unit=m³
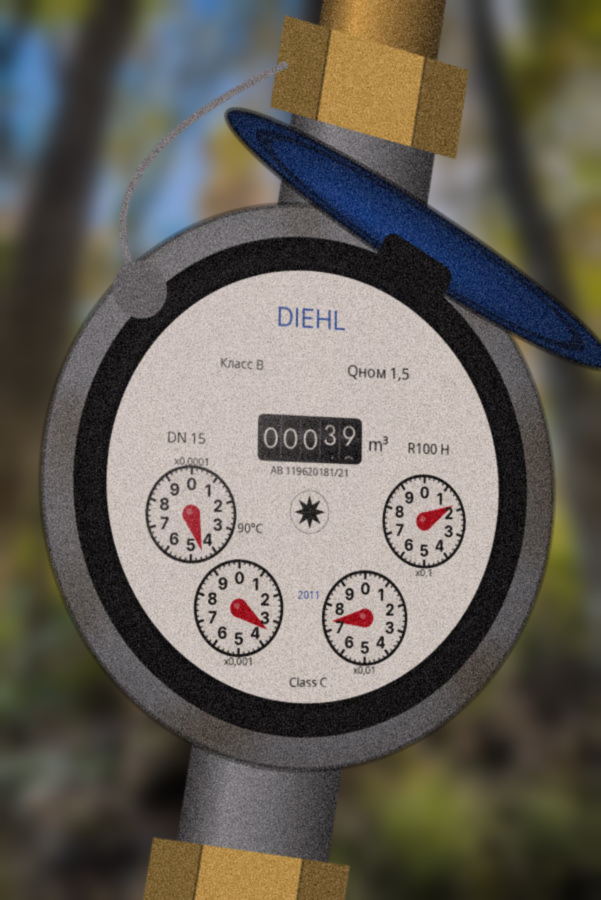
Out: value=39.1734 unit=m³
